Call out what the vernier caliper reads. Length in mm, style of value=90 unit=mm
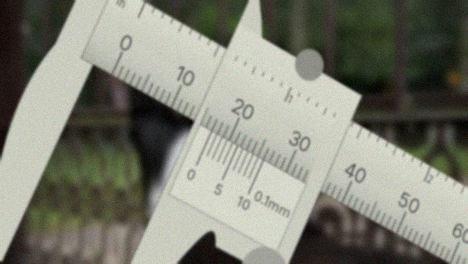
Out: value=17.0 unit=mm
